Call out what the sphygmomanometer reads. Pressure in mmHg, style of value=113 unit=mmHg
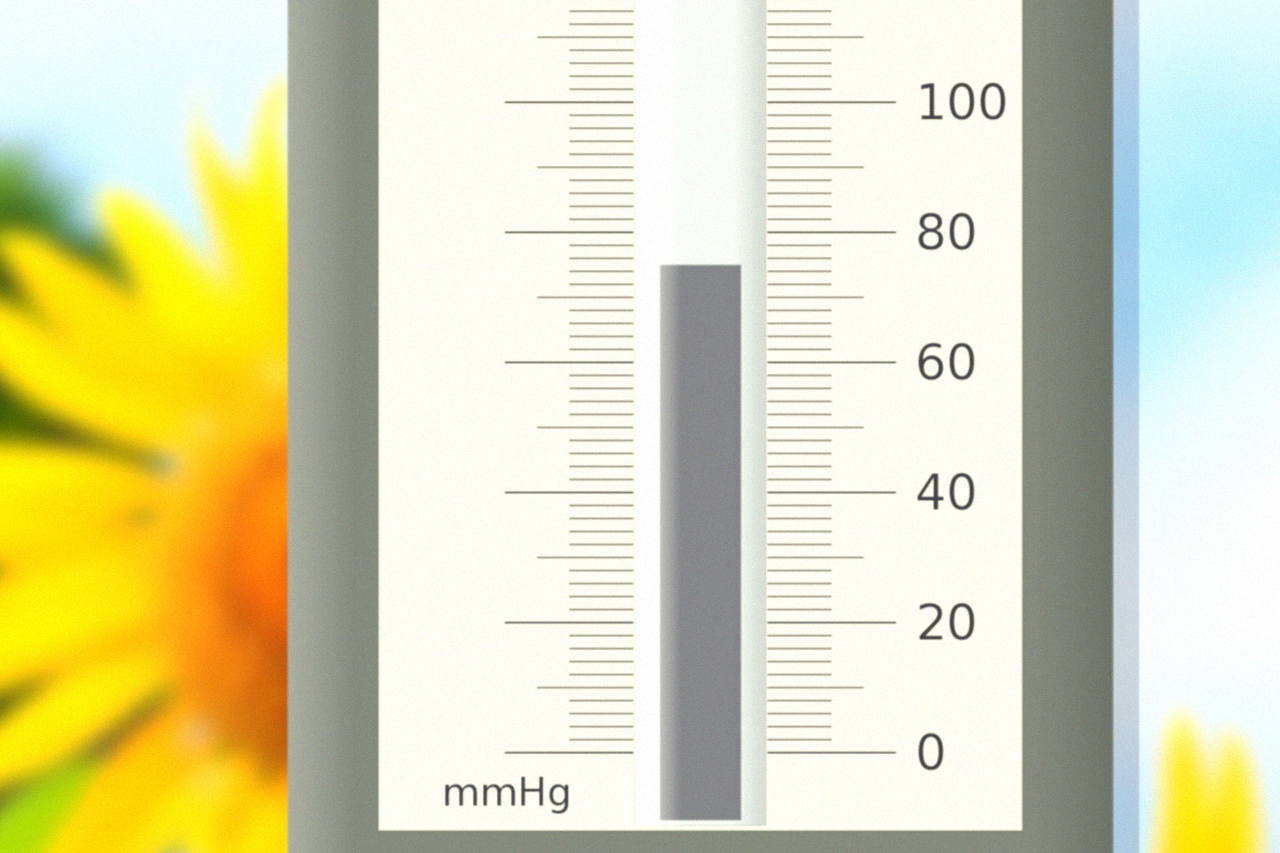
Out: value=75 unit=mmHg
